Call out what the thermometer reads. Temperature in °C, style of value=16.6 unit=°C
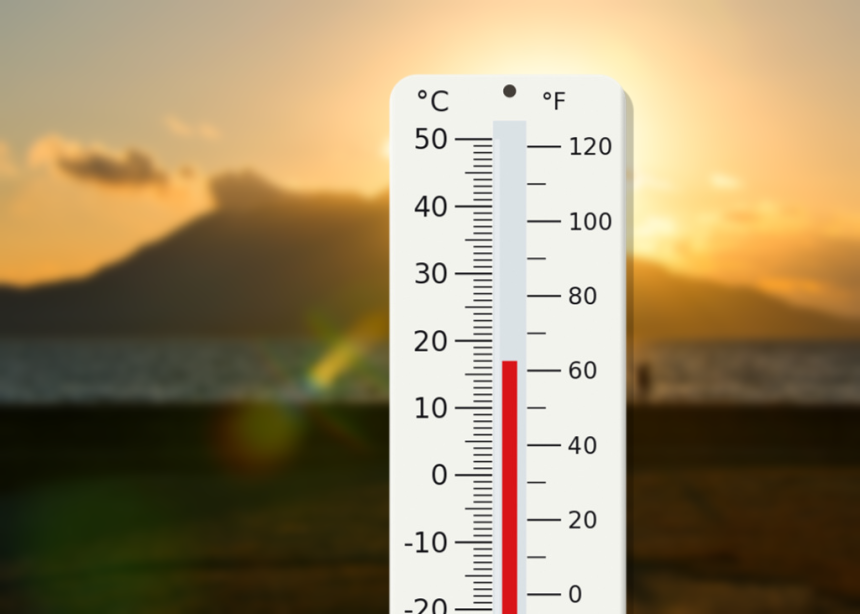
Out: value=17 unit=°C
